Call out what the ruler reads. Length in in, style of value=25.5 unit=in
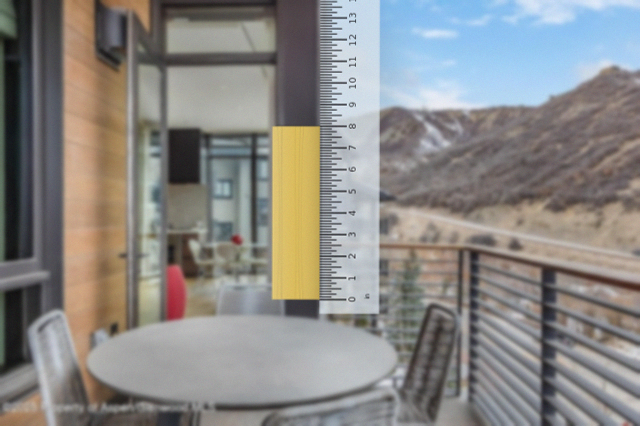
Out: value=8 unit=in
